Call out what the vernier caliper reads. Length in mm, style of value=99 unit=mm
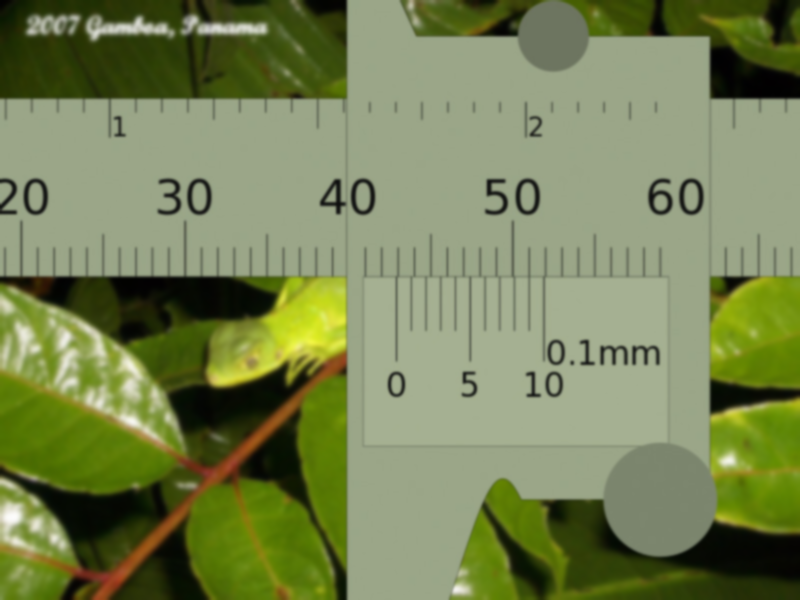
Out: value=42.9 unit=mm
